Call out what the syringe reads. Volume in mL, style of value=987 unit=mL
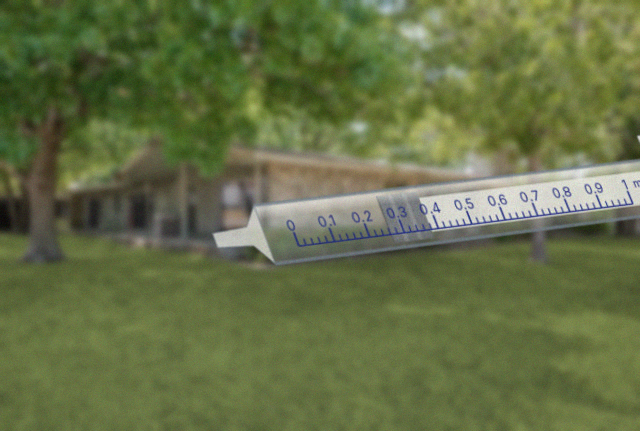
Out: value=0.26 unit=mL
